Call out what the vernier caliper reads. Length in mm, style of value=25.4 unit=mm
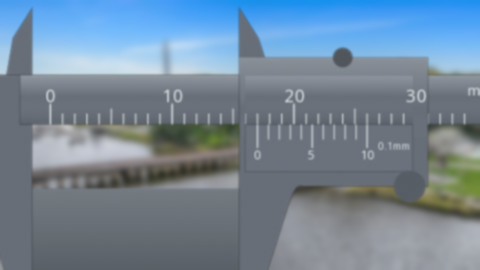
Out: value=17.0 unit=mm
